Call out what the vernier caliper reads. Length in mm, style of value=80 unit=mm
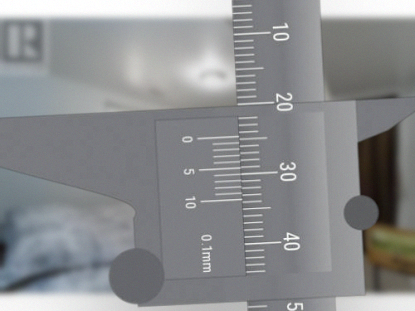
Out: value=24.6 unit=mm
